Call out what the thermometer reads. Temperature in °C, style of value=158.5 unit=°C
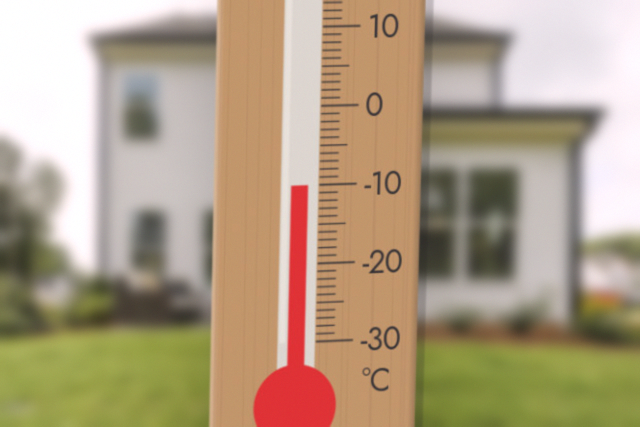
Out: value=-10 unit=°C
